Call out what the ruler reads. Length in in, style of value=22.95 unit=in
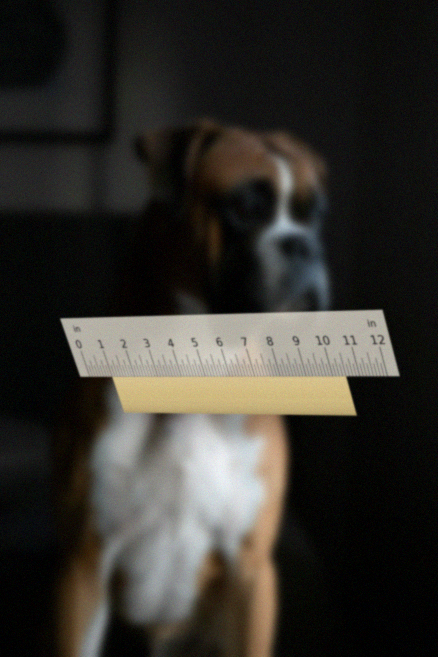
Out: value=9.5 unit=in
